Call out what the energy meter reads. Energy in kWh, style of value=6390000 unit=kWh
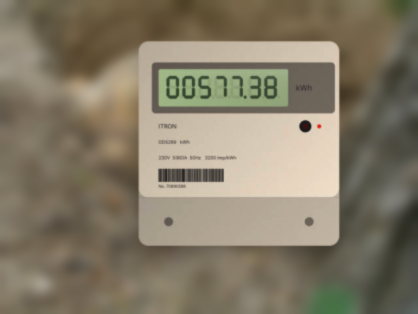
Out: value=577.38 unit=kWh
